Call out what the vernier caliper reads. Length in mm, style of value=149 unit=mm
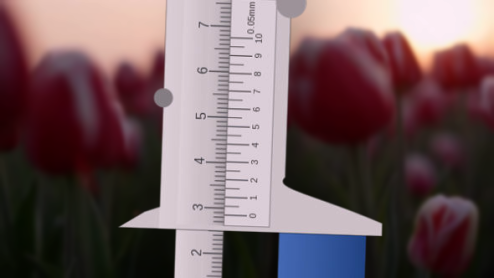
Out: value=28.5 unit=mm
